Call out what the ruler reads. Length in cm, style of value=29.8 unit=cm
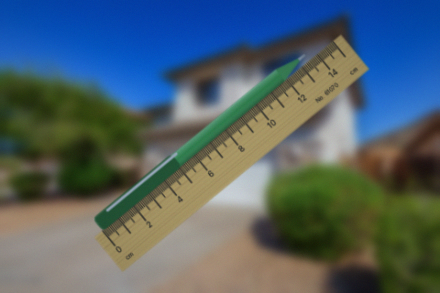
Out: value=13.5 unit=cm
